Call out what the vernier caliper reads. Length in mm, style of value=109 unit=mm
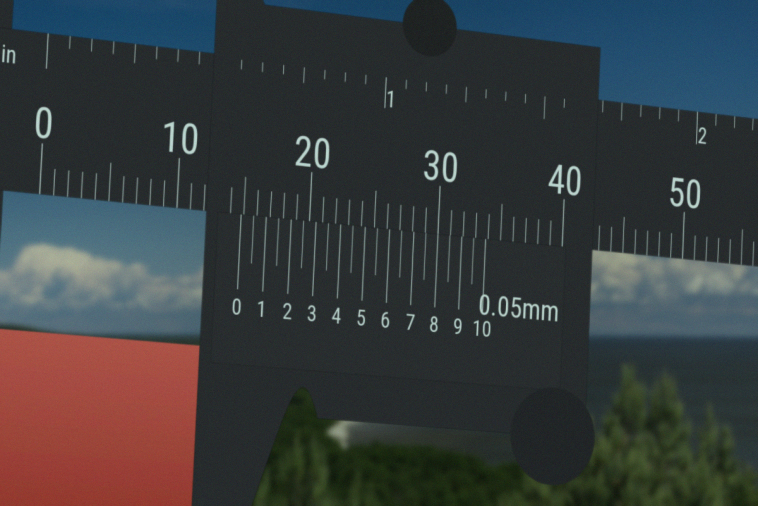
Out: value=14.8 unit=mm
